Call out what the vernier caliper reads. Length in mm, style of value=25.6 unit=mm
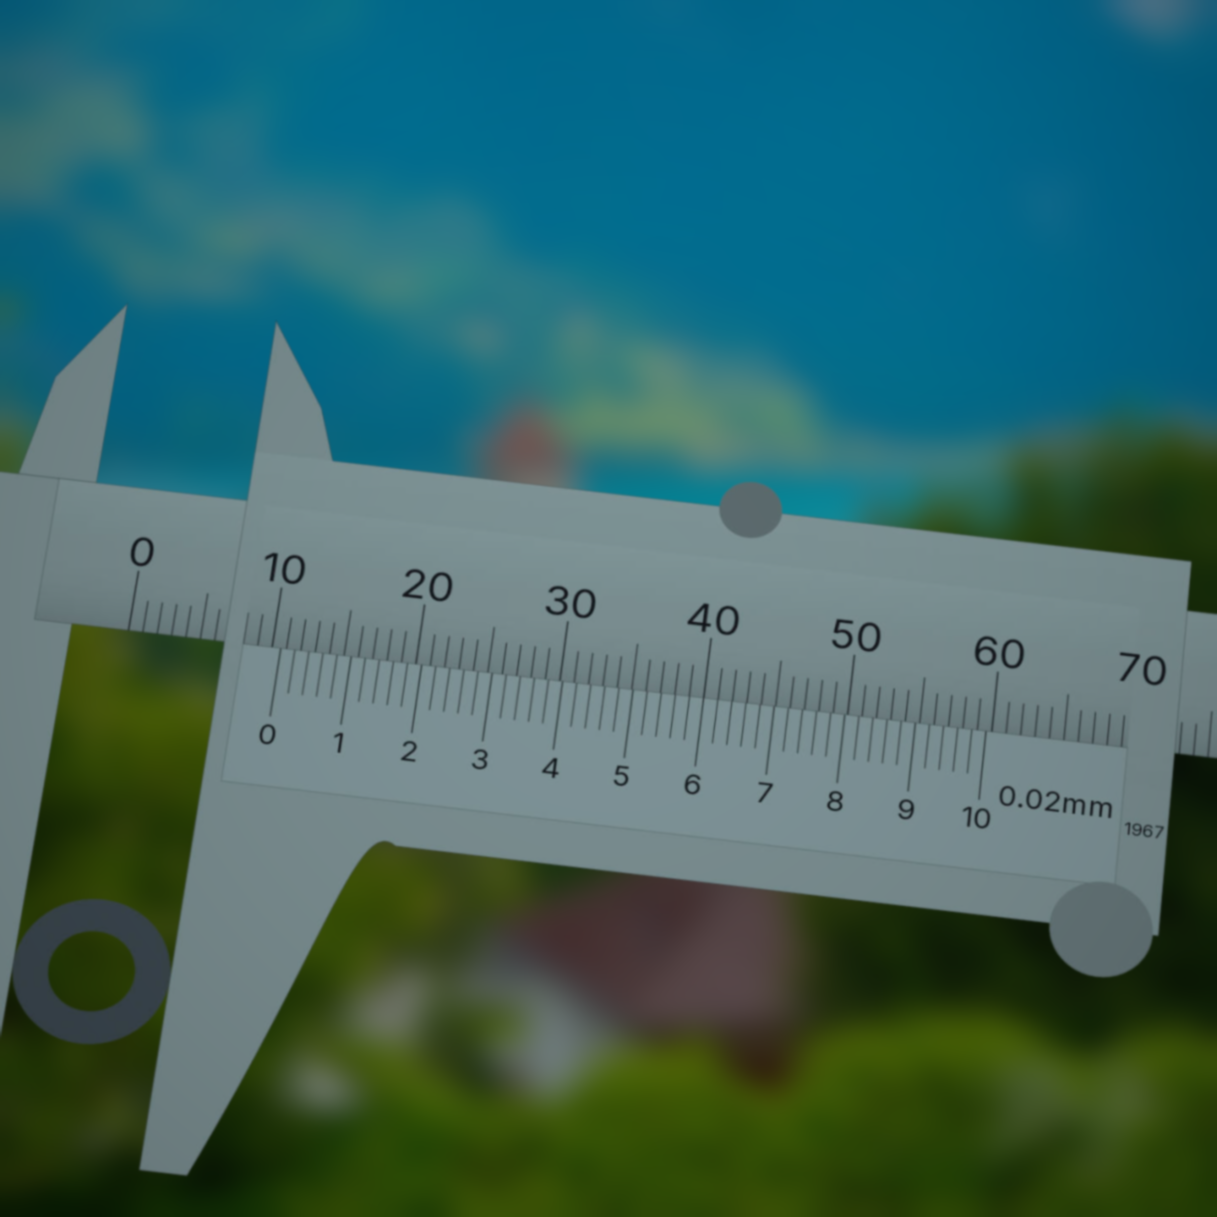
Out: value=10.6 unit=mm
